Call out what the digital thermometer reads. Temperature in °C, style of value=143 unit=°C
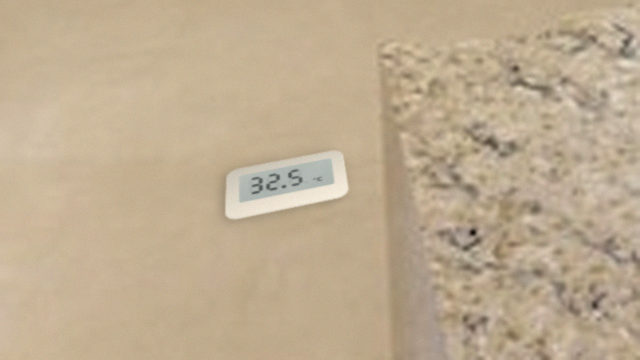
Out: value=32.5 unit=°C
